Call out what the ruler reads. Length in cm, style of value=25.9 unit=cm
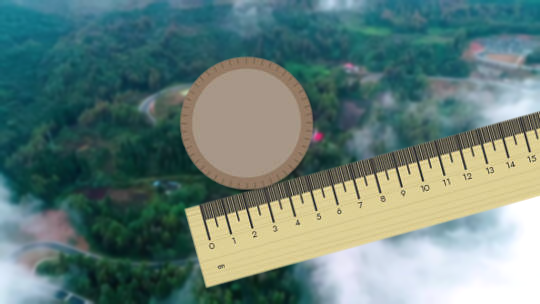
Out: value=6 unit=cm
